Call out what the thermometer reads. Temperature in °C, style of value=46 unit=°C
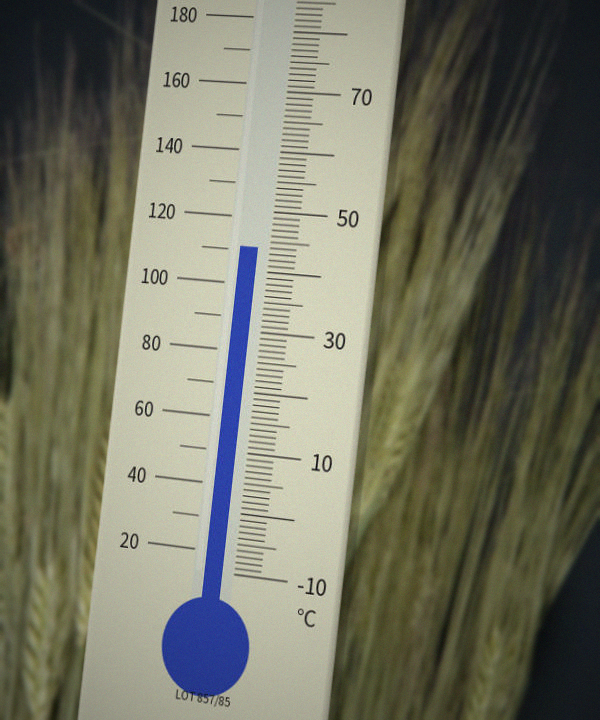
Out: value=44 unit=°C
